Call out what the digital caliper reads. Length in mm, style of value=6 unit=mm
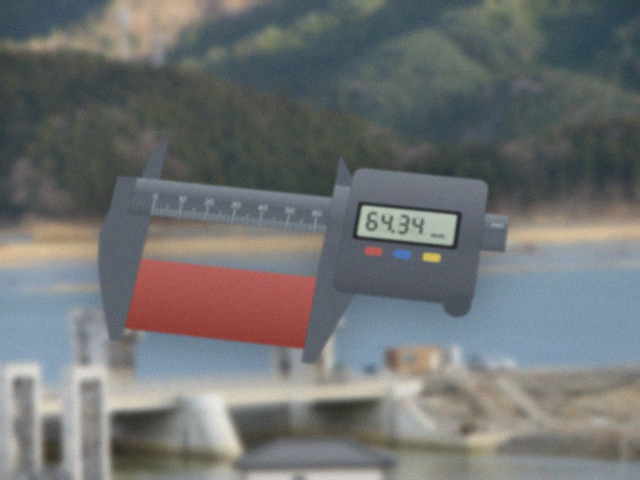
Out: value=64.34 unit=mm
